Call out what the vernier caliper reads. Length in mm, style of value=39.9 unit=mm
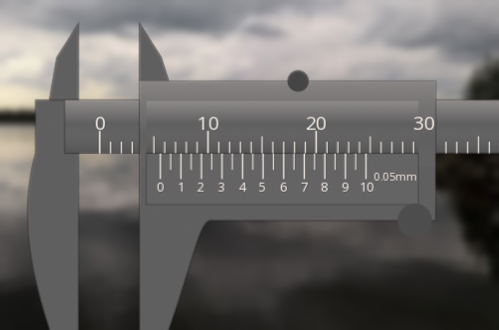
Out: value=5.6 unit=mm
